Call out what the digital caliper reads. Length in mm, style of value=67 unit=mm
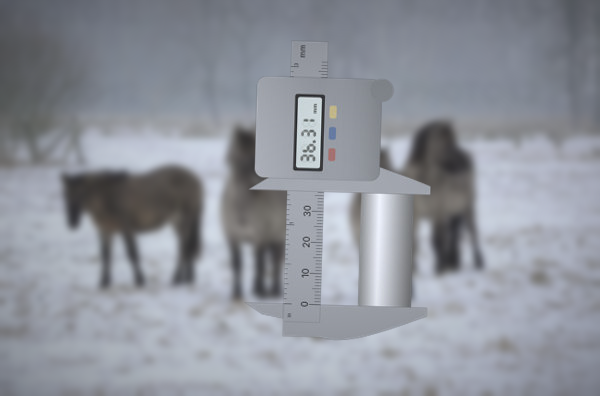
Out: value=36.31 unit=mm
